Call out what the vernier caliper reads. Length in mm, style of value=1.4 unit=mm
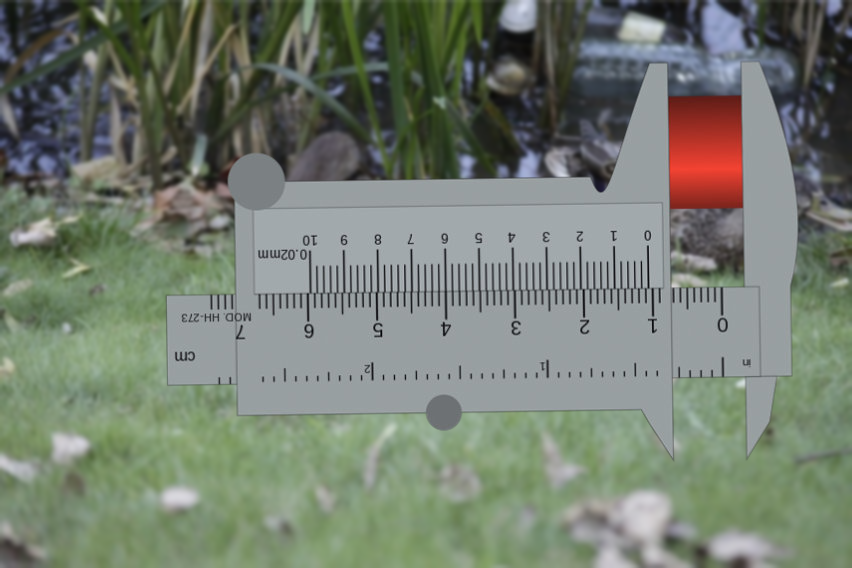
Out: value=10.6 unit=mm
